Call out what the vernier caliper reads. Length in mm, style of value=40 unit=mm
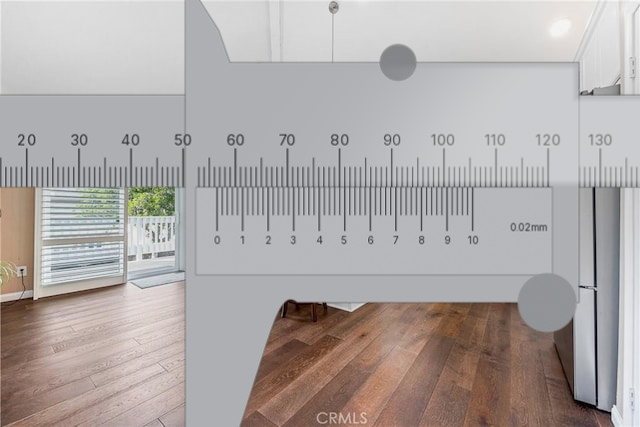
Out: value=56.5 unit=mm
